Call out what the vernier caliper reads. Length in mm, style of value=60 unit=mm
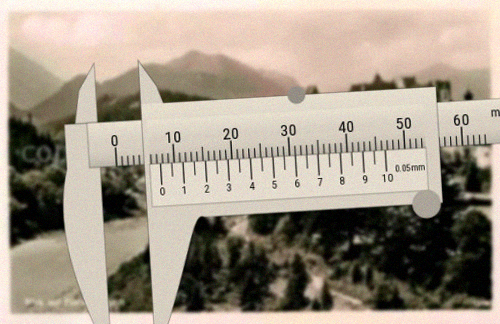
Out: value=7.6 unit=mm
